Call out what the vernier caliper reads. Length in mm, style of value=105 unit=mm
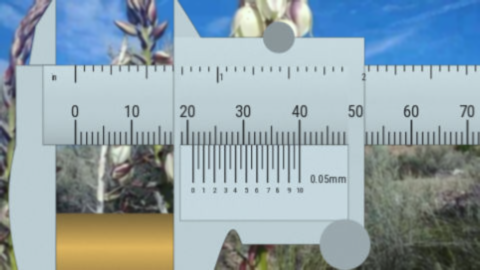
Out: value=21.0 unit=mm
